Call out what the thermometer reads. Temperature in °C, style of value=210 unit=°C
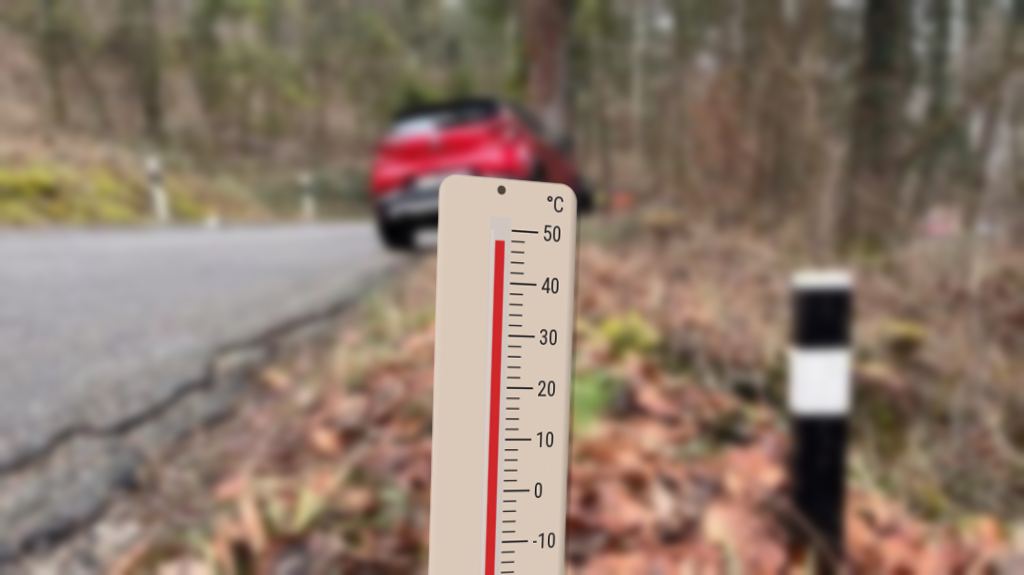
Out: value=48 unit=°C
